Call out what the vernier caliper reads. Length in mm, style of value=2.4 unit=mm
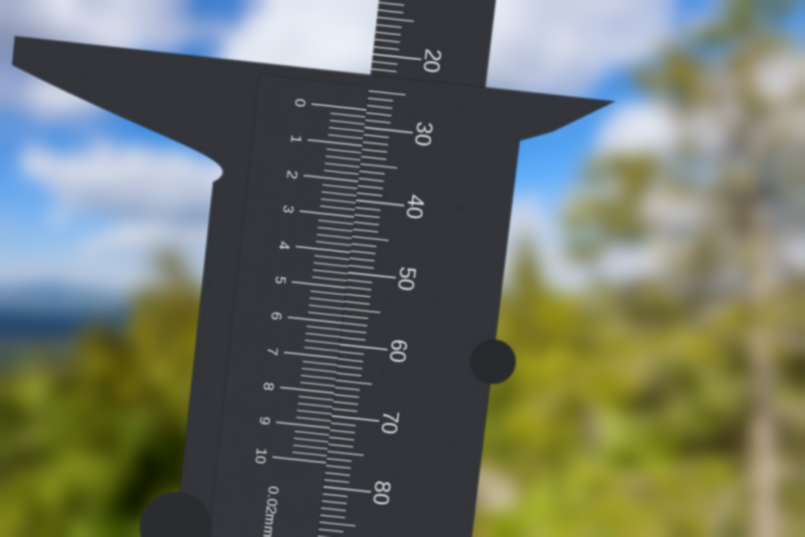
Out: value=27.6 unit=mm
